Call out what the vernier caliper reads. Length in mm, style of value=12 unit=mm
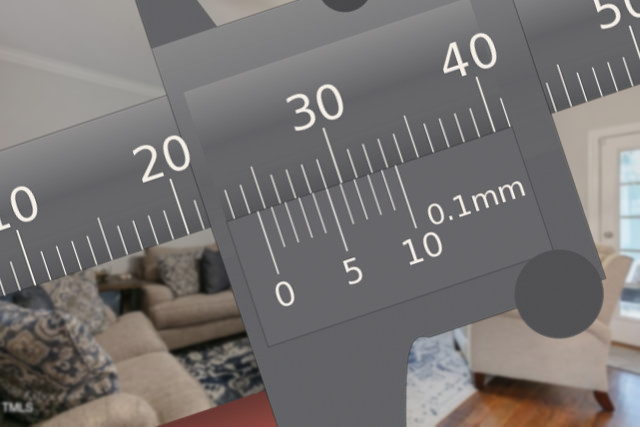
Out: value=24.5 unit=mm
